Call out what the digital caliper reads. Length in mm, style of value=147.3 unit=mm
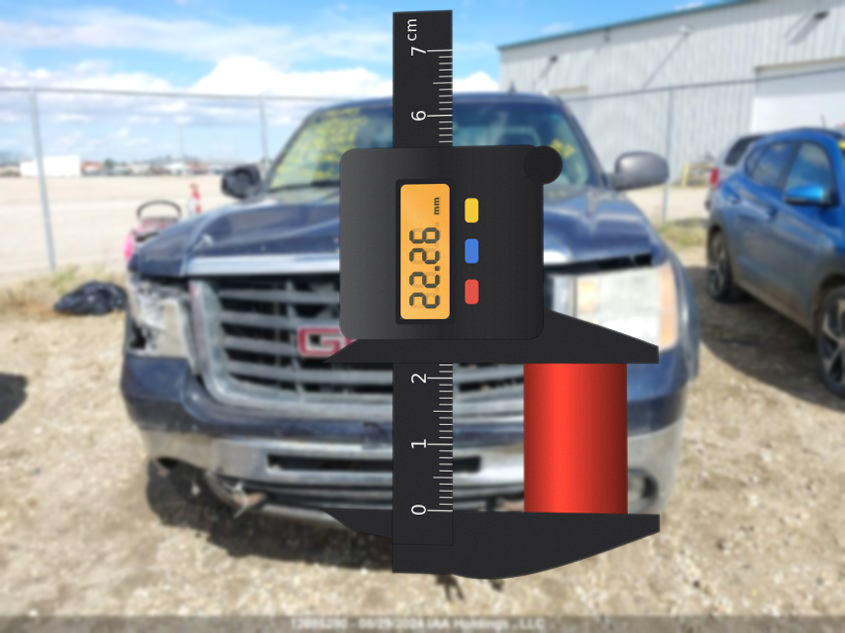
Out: value=22.26 unit=mm
